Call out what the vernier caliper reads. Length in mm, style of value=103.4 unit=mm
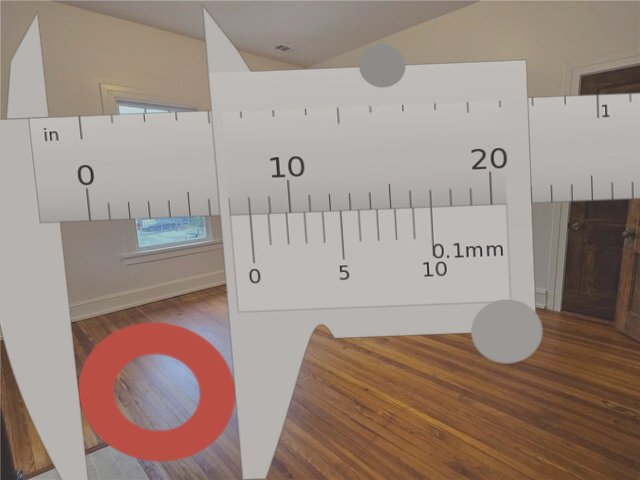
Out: value=8.0 unit=mm
